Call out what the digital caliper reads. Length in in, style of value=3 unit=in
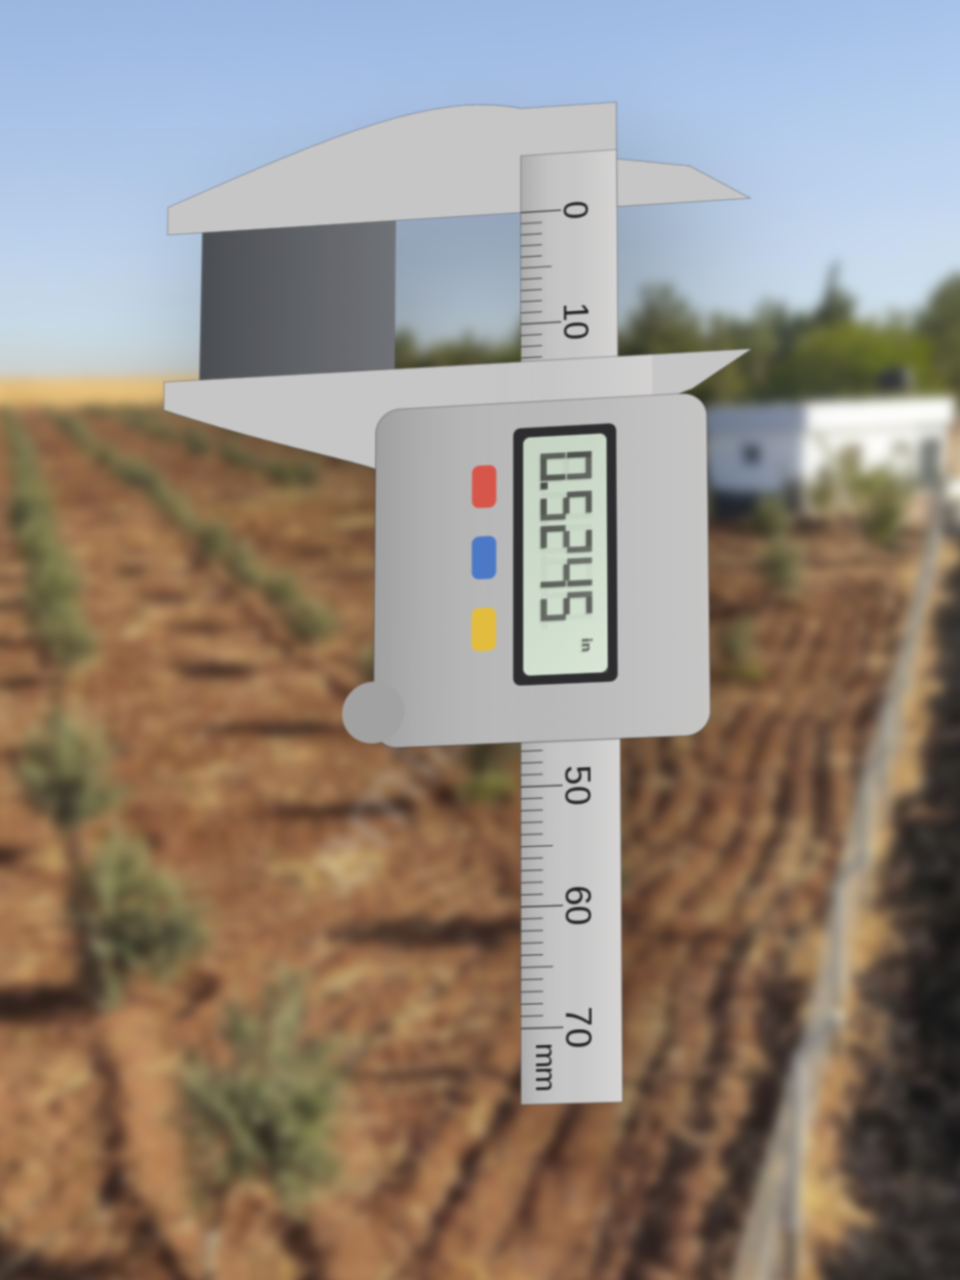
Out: value=0.5245 unit=in
